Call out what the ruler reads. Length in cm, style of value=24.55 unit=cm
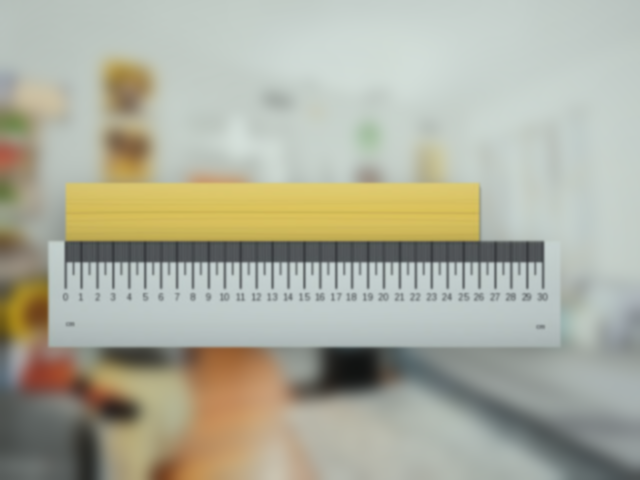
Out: value=26 unit=cm
